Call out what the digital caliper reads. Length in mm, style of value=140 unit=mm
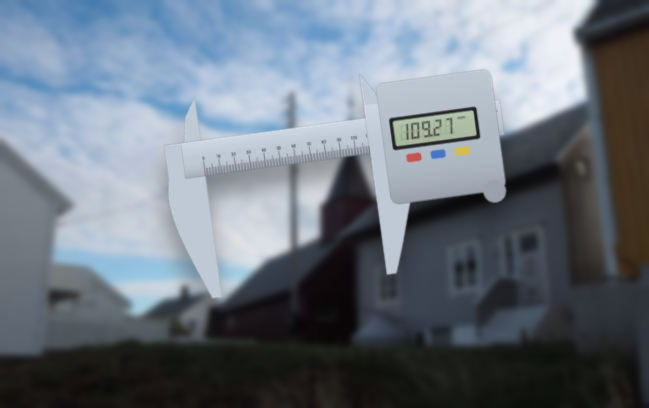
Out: value=109.27 unit=mm
